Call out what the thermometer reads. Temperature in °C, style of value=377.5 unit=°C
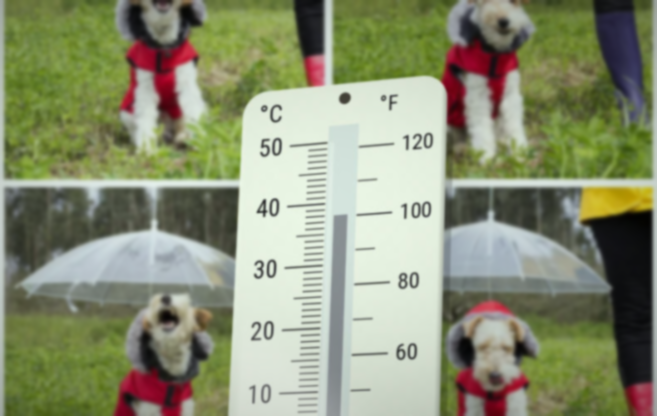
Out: value=38 unit=°C
